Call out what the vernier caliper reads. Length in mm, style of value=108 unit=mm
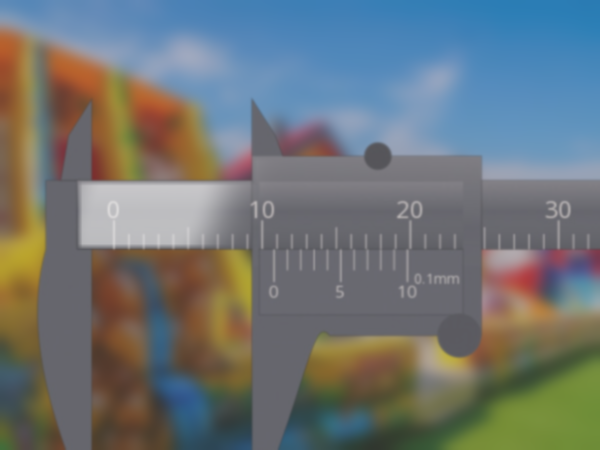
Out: value=10.8 unit=mm
